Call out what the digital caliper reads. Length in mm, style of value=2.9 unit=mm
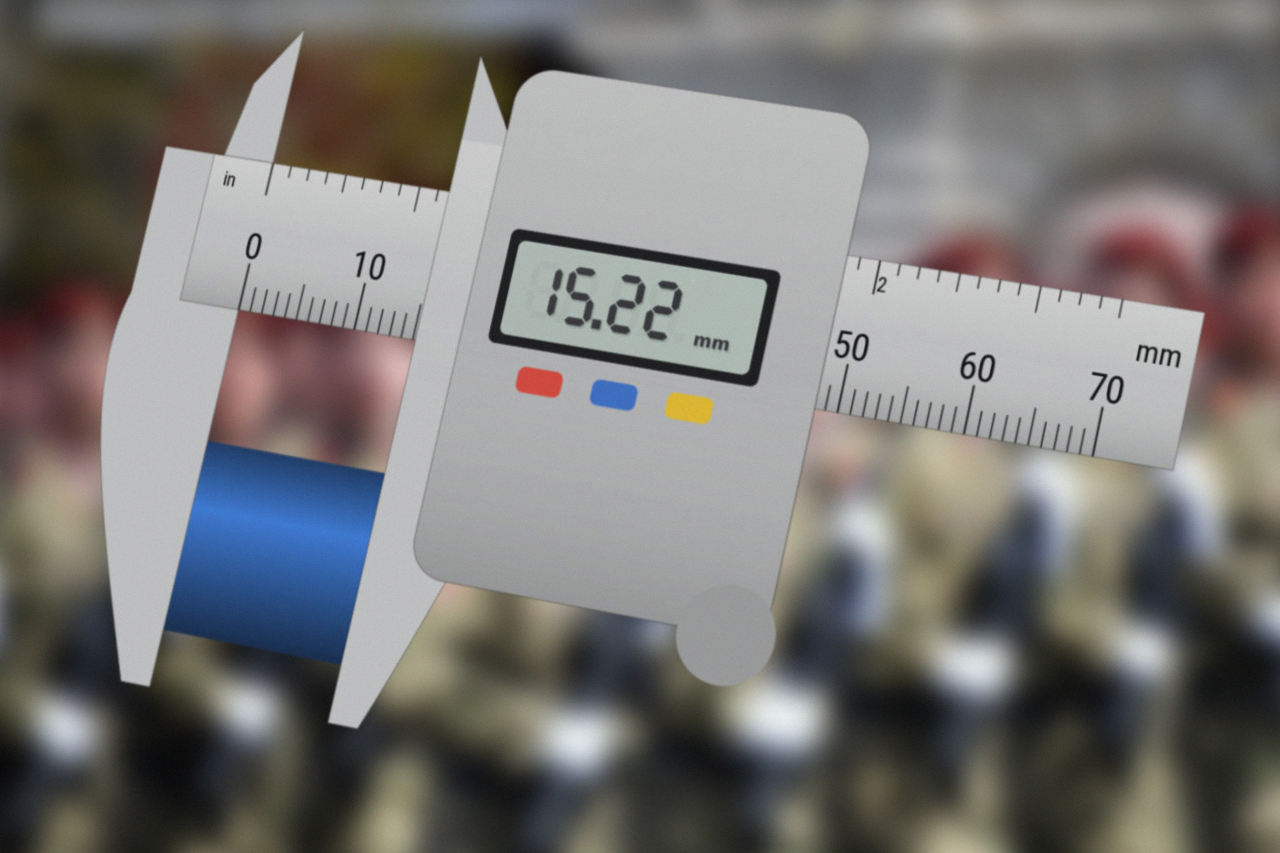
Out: value=15.22 unit=mm
